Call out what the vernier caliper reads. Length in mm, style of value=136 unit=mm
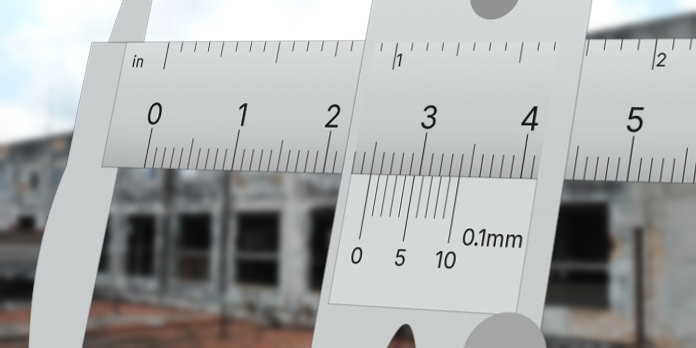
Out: value=25.0 unit=mm
